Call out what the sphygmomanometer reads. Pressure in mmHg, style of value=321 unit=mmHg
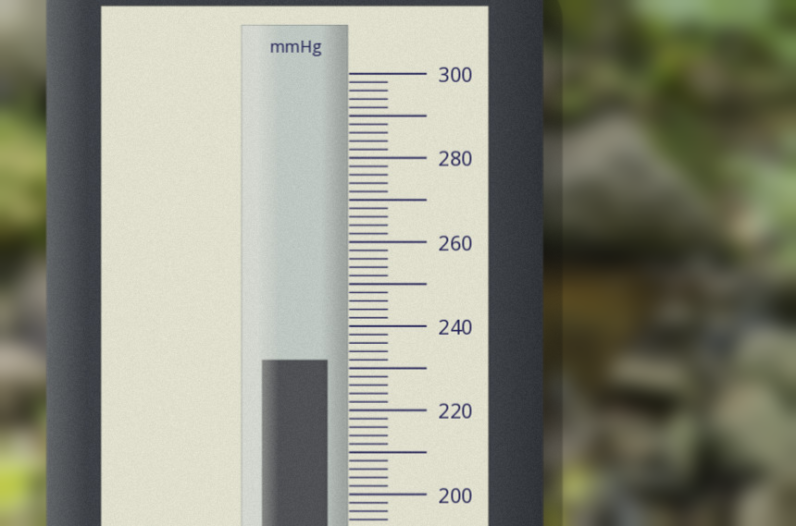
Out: value=232 unit=mmHg
